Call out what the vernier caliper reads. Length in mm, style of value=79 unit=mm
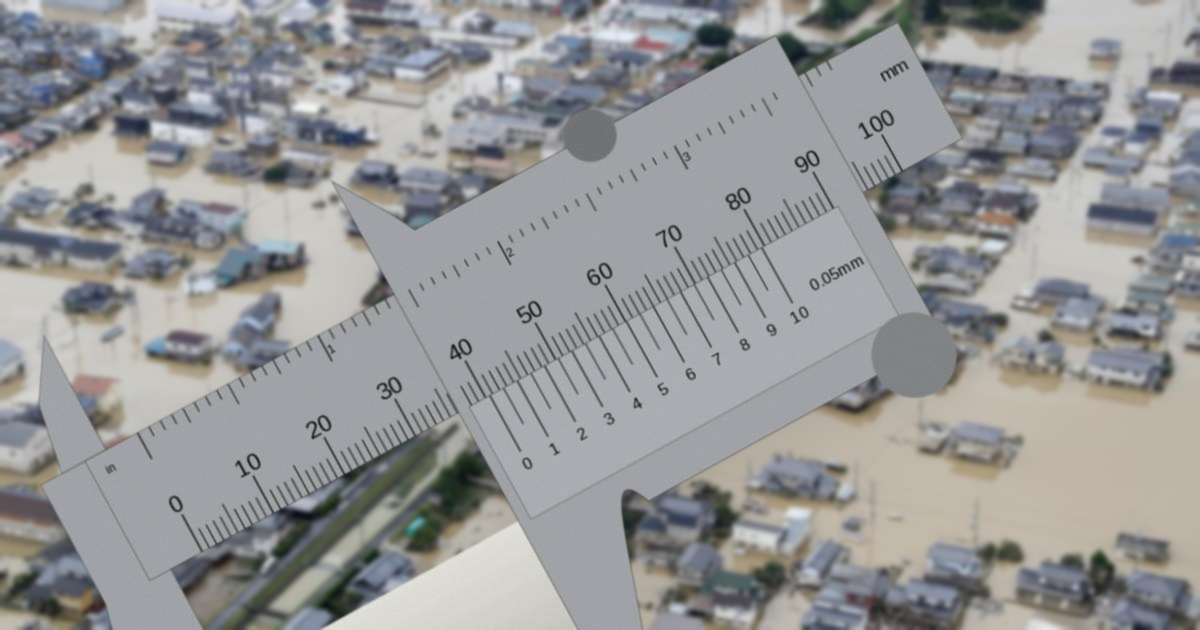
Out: value=40.6 unit=mm
